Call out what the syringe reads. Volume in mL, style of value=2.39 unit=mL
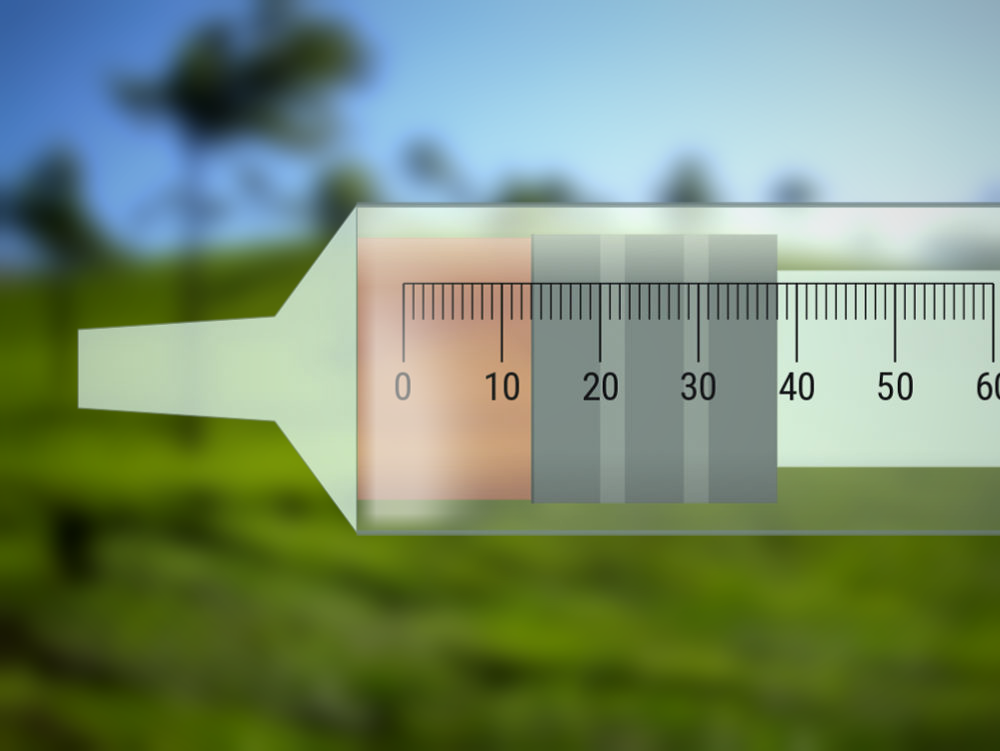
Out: value=13 unit=mL
